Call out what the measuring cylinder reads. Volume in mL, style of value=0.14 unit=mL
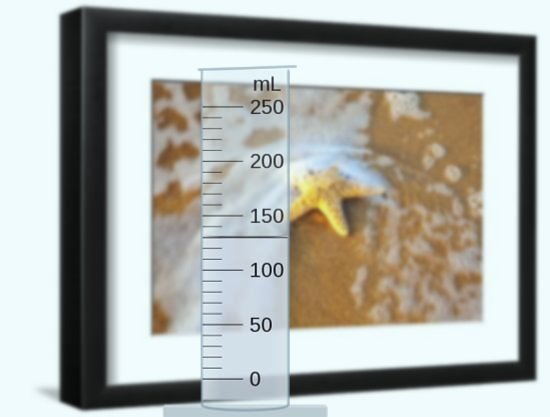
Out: value=130 unit=mL
